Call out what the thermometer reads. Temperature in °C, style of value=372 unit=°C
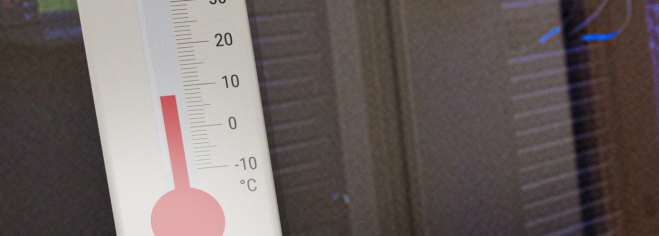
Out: value=8 unit=°C
